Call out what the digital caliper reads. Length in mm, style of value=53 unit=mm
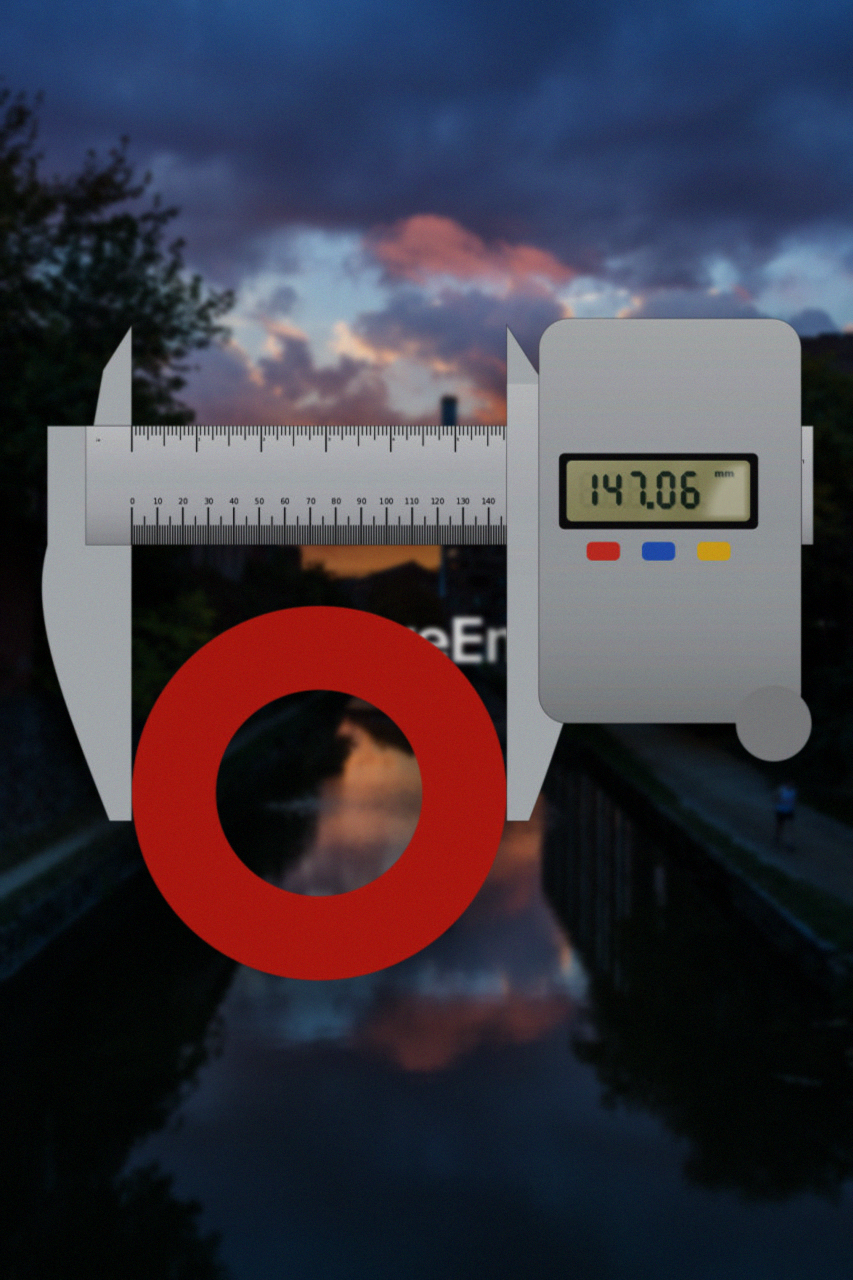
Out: value=147.06 unit=mm
